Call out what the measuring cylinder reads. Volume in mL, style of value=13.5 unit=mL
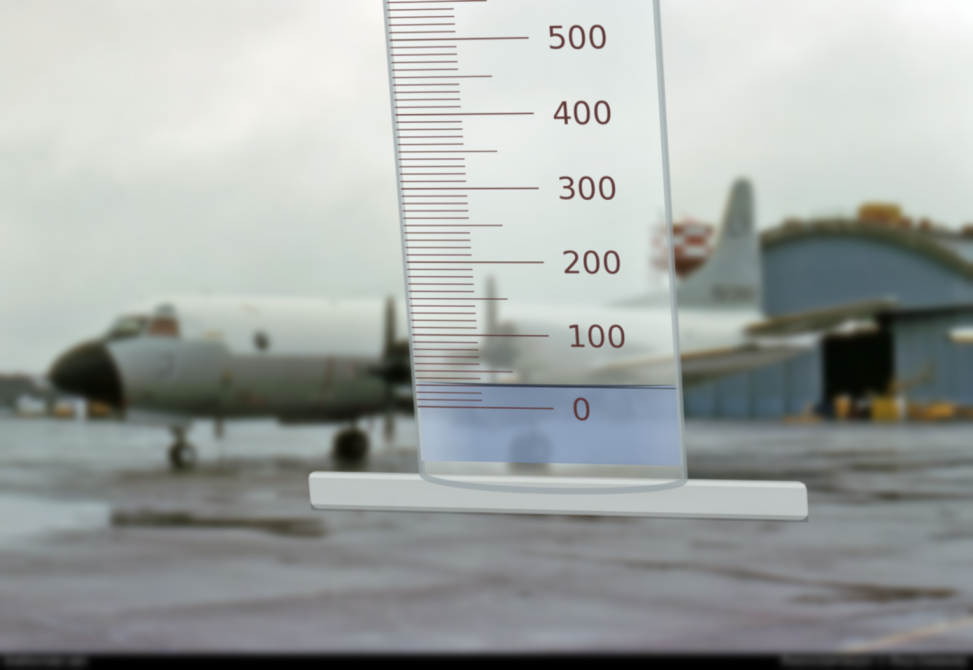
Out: value=30 unit=mL
